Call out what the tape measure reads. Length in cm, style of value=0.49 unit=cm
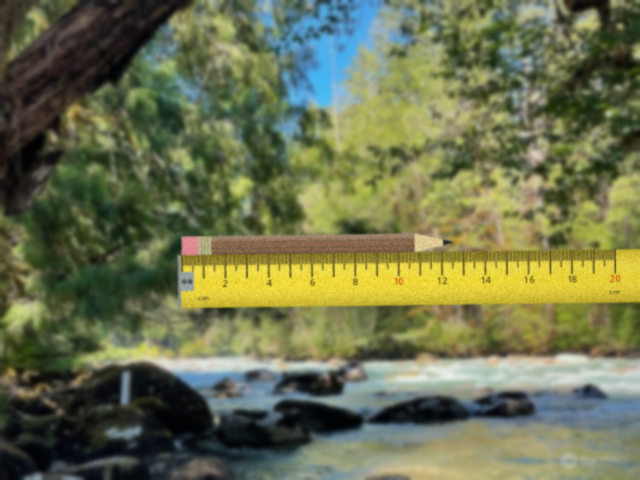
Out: value=12.5 unit=cm
